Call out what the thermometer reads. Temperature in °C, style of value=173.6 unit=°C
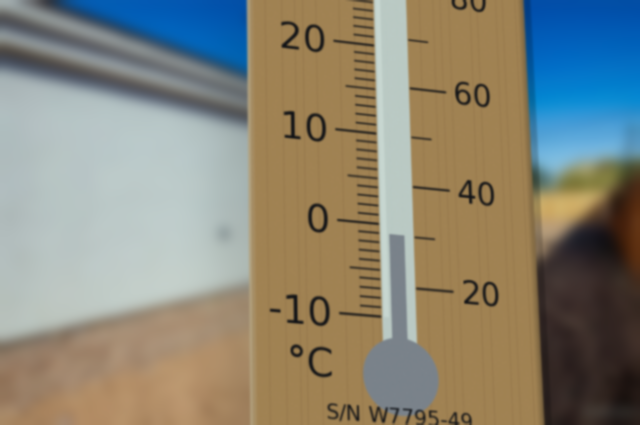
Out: value=-1 unit=°C
